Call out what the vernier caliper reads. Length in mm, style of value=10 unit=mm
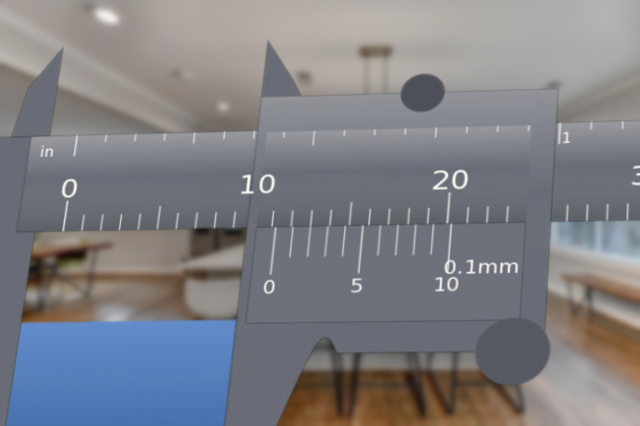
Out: value=11.2 unit=mm
